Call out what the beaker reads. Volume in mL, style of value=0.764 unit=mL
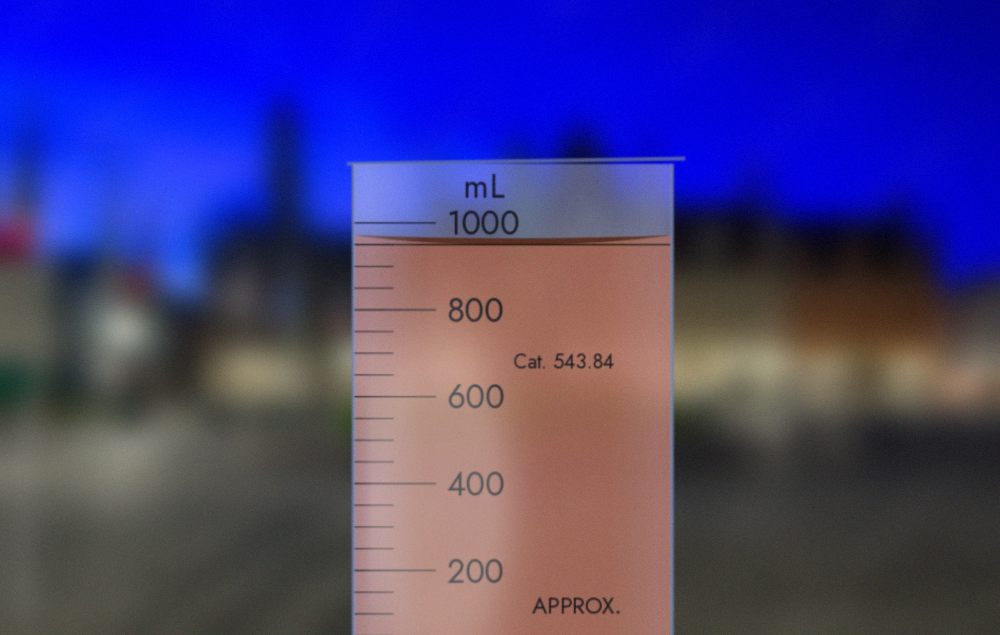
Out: value=950 unit=mL
